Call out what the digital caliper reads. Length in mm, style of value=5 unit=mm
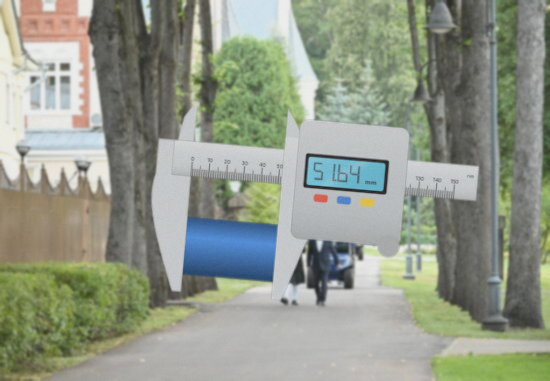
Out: value=51.64 unit=mm
